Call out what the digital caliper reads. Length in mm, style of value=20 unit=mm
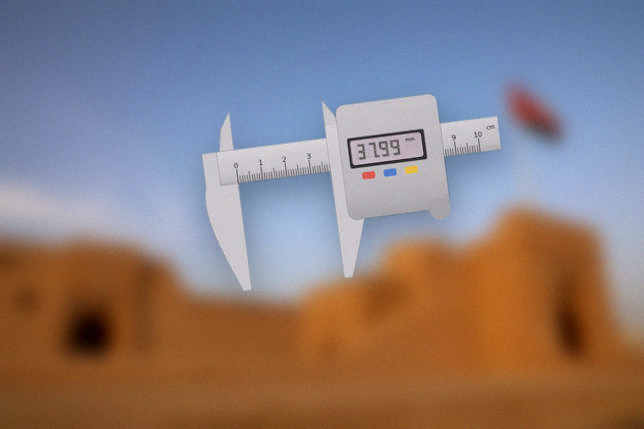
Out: value=37.99 unit=mm
